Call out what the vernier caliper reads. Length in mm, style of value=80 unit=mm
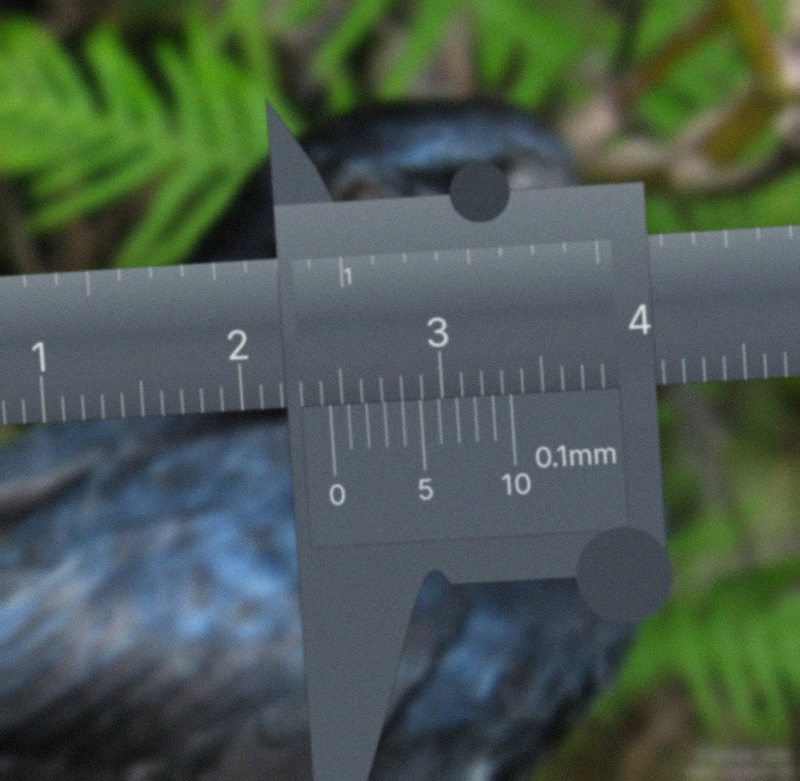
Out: value=24.4 unit=mm
